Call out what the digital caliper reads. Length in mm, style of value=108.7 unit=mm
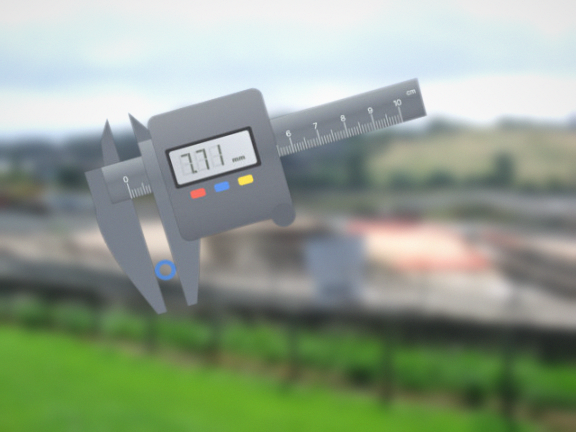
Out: value=7.71 unit=mm
